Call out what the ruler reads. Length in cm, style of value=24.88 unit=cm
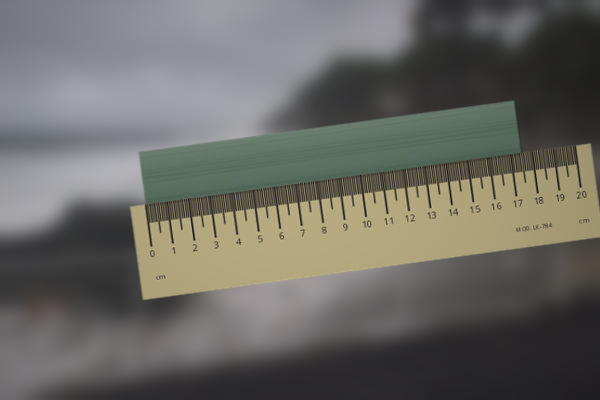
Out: value=17.5 unit=cm
